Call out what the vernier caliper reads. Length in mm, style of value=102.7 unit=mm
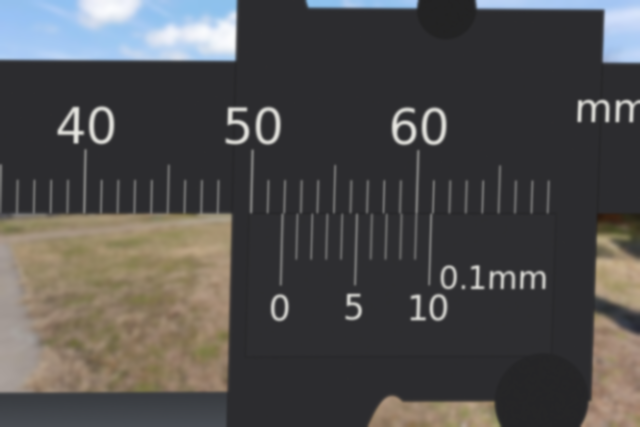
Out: value=51.9 unit=mm
